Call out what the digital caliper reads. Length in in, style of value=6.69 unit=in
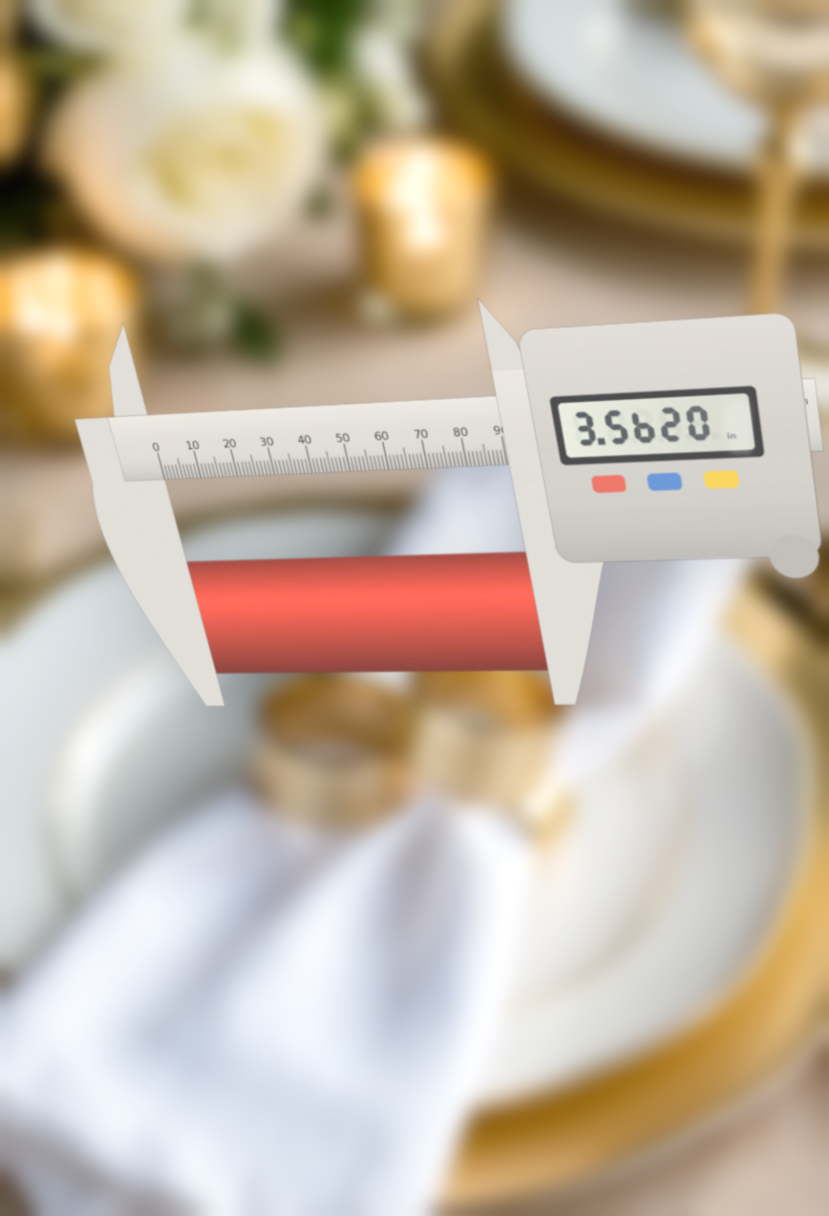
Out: value=3.5620 unit=in
